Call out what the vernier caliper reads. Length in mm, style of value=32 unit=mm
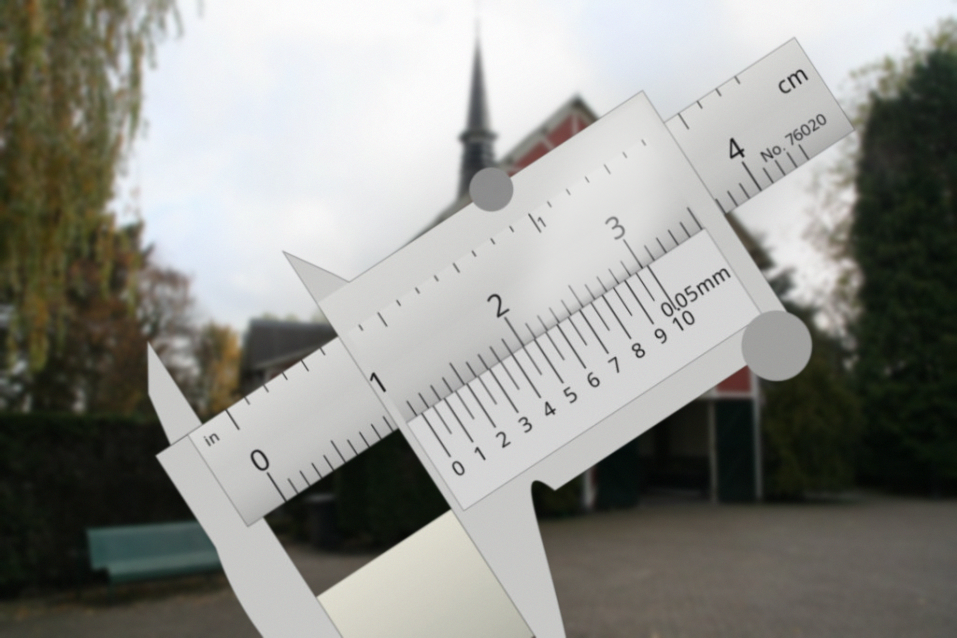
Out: value=11.4 unit=mm
